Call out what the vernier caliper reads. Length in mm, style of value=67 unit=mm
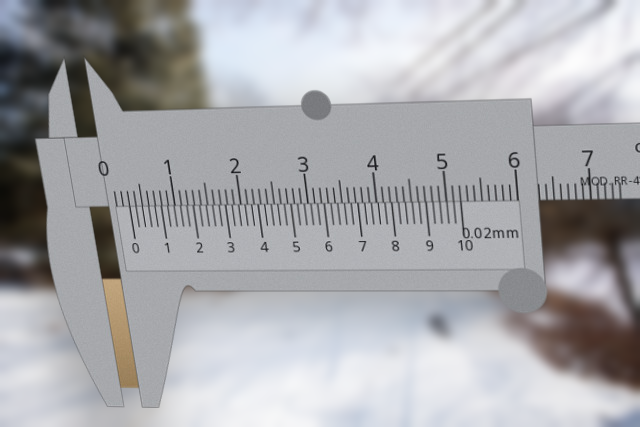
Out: value=3.0 unit=mm
